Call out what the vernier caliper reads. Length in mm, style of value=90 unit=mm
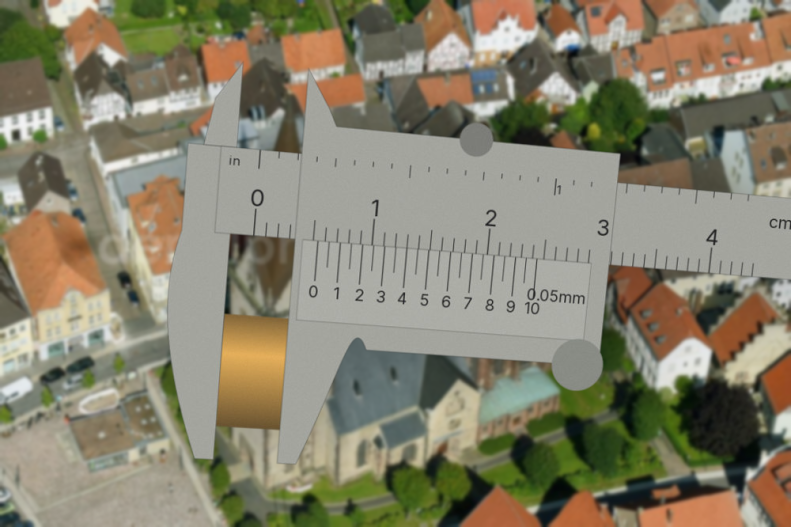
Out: value=5.4 unit=mm
